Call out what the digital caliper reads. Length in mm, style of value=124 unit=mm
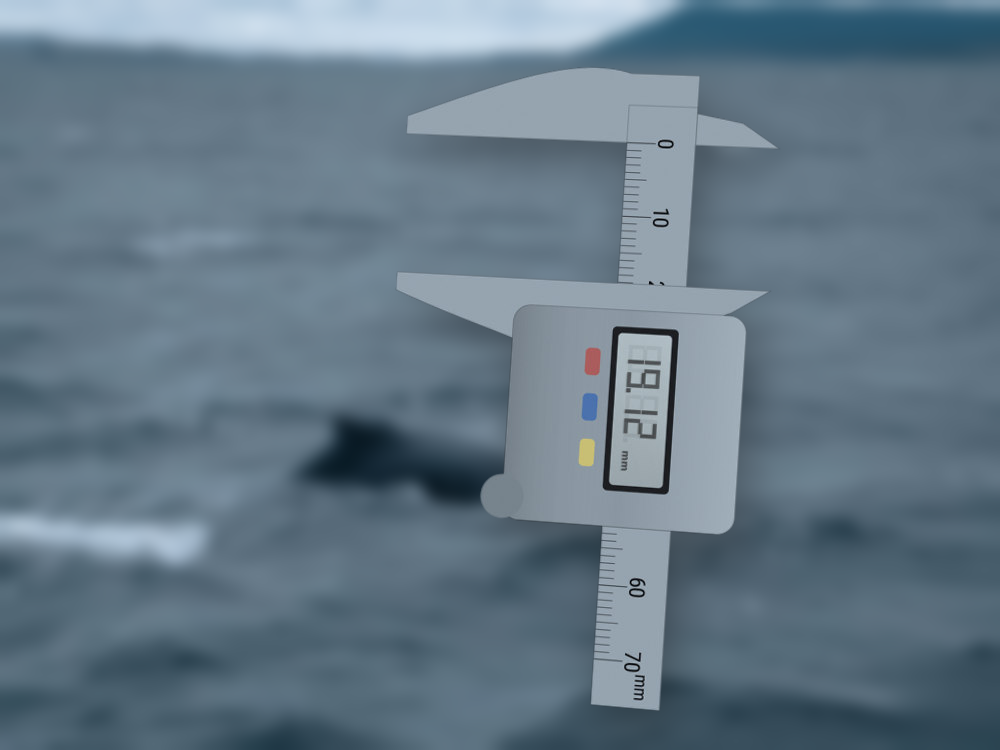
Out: value=19.12 unit=mm
